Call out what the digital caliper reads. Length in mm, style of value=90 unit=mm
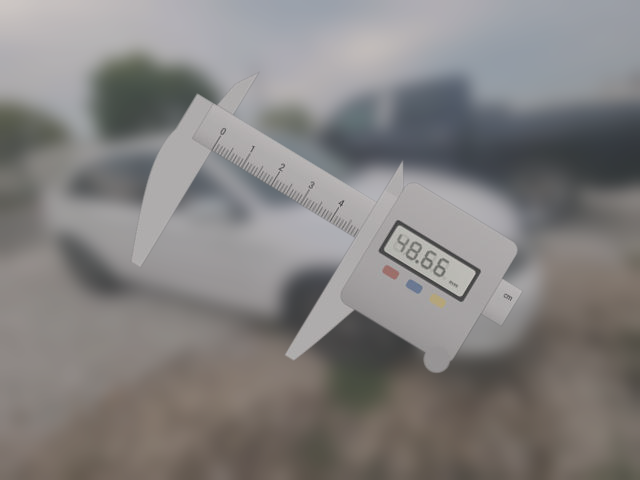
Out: value=48.66 unit=mm
